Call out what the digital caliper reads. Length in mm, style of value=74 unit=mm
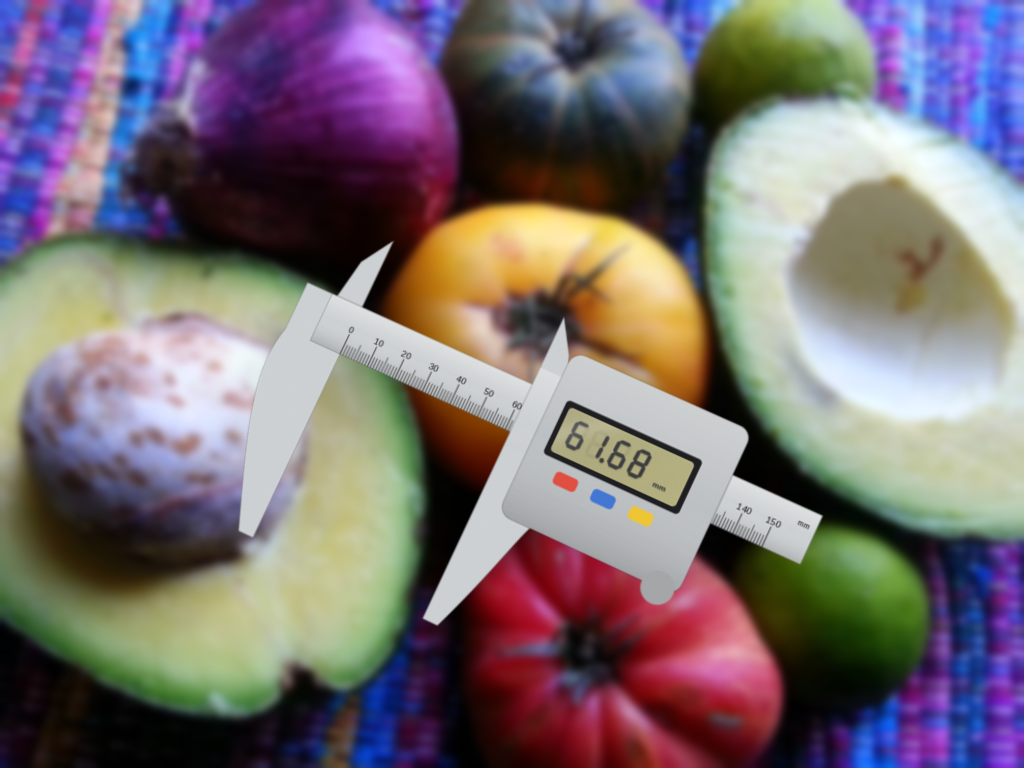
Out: value=61.68 unit=mm
